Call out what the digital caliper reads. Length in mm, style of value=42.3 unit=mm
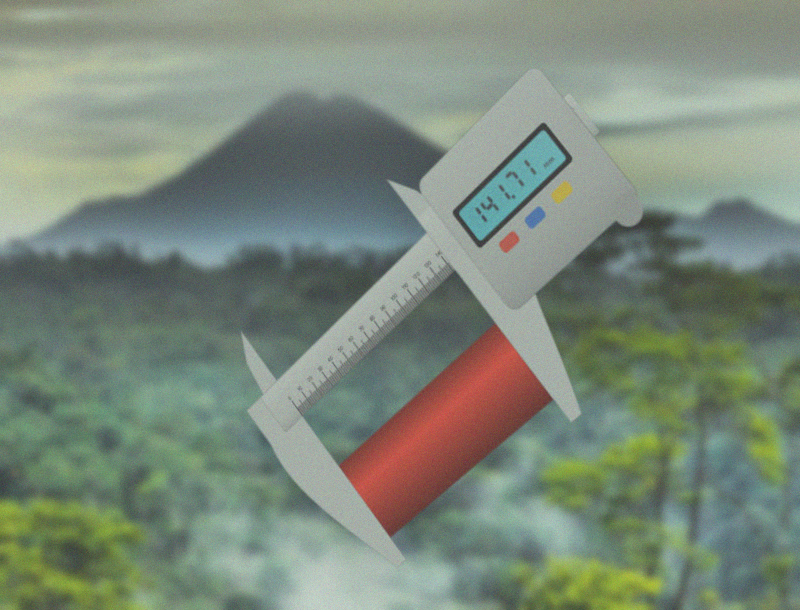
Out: value=141.71 unit=mm
